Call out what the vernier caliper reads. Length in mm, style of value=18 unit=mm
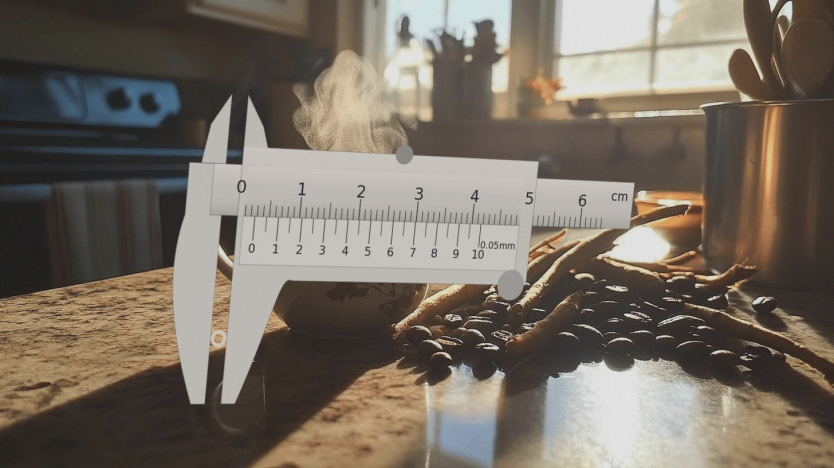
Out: value=2.6 unit=mm
